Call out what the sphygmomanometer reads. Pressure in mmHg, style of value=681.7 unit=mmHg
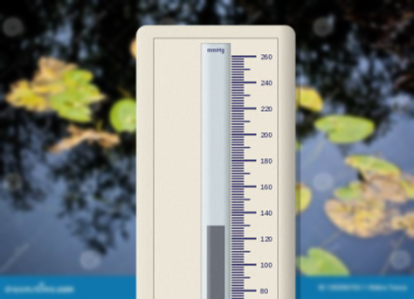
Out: value=130 unit=mmHg
